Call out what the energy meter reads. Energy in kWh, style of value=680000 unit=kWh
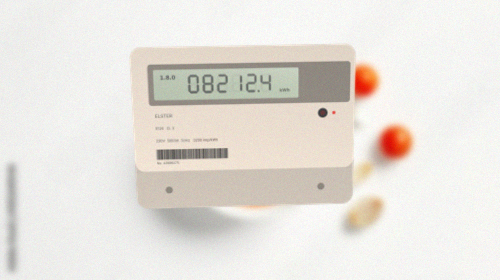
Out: value=8212.4 unit=kWh
